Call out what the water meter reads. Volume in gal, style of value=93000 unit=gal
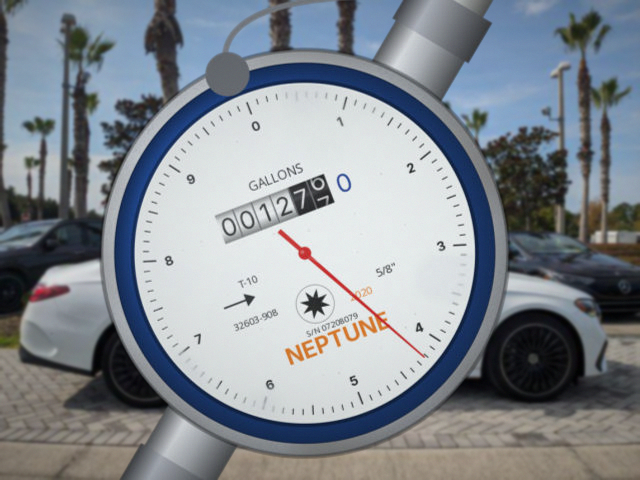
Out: value=12764.2 unit=gal
